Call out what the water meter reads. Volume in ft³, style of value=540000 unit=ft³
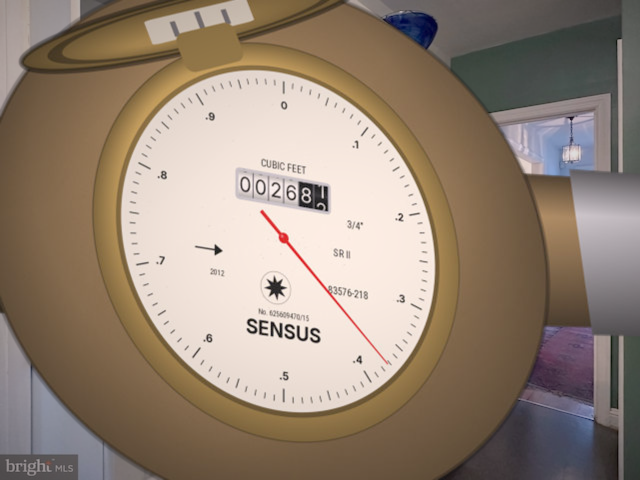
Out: value=2681.37 unit=ft³
